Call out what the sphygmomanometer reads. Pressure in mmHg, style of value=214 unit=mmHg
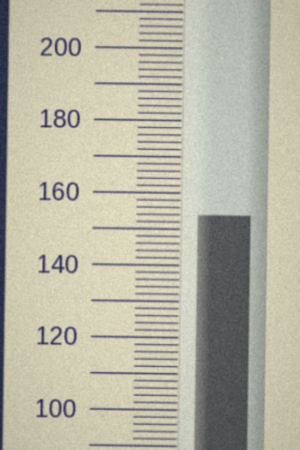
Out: value=154 unit=mmHg
